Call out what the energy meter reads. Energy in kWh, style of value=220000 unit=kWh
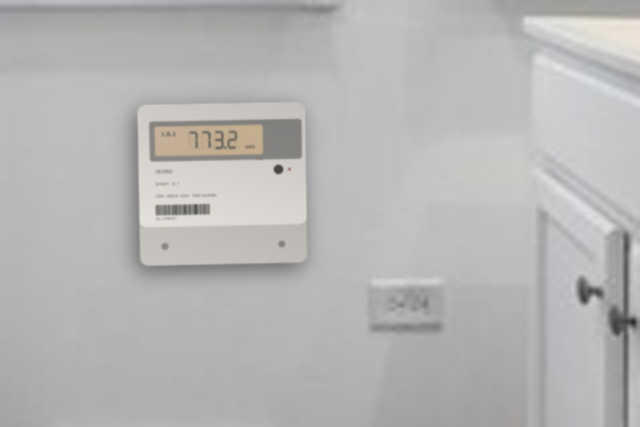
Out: value=773.2 unit=kWh
